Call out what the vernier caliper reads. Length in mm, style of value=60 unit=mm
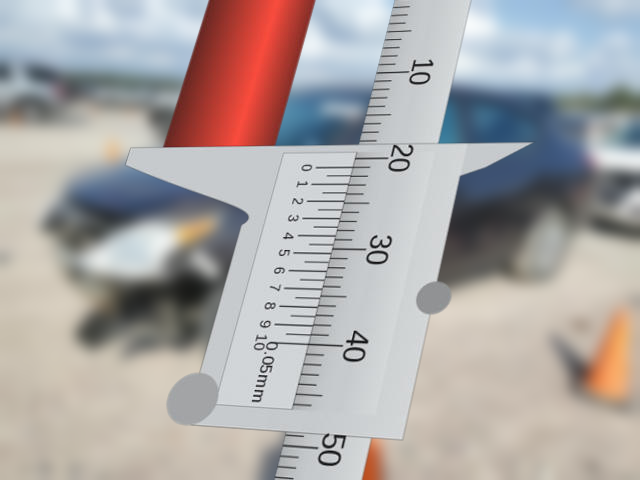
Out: value=21.0 unit=mm
